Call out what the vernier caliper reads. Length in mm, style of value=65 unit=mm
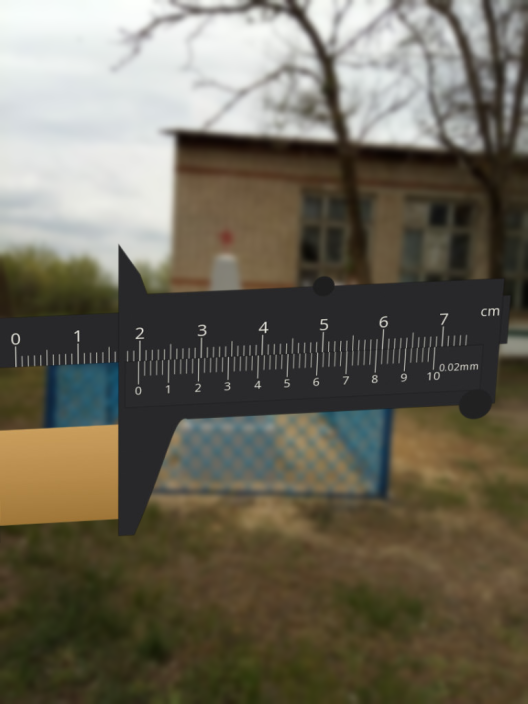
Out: value=19.8 unit=mm
